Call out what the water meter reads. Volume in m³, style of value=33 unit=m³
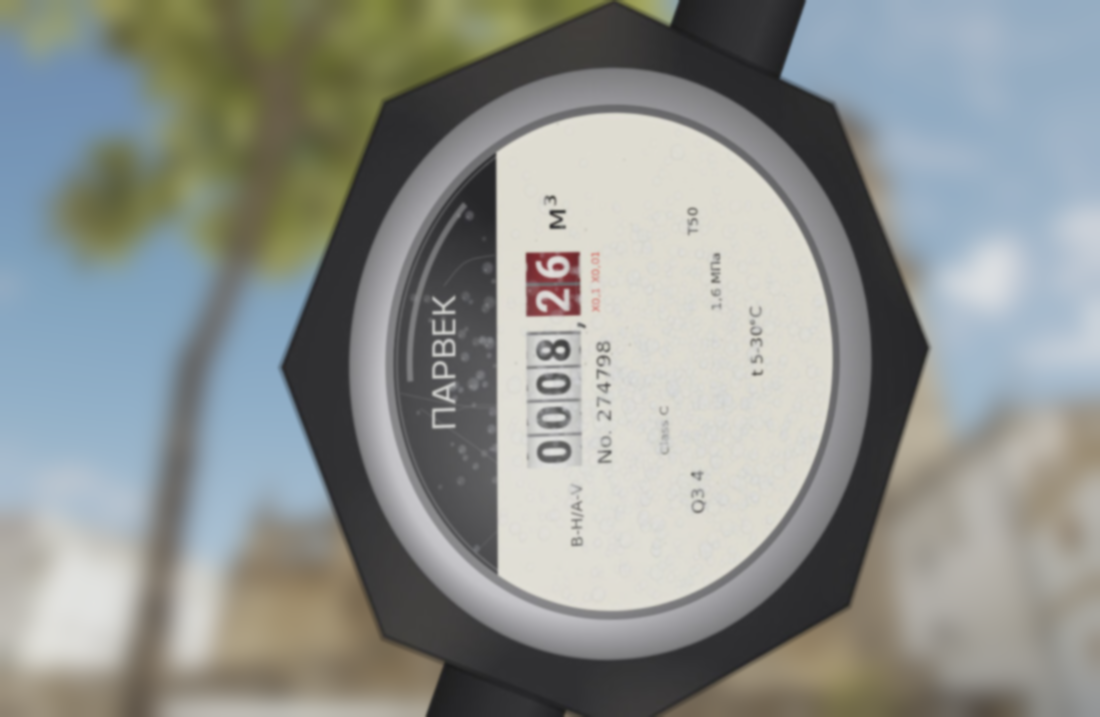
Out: value=8.26 unit=m³
